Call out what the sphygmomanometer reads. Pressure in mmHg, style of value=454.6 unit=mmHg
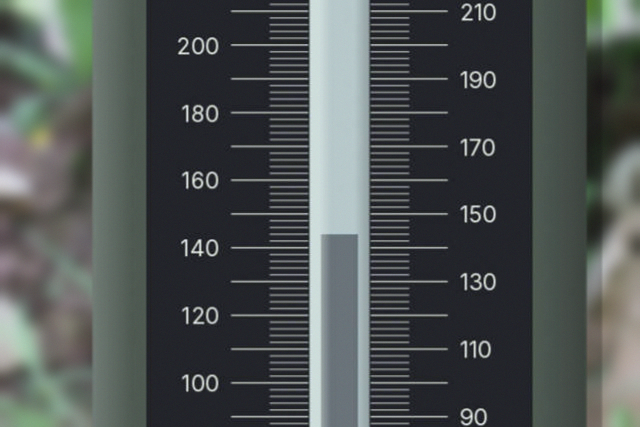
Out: value=144 unit=mmHg
